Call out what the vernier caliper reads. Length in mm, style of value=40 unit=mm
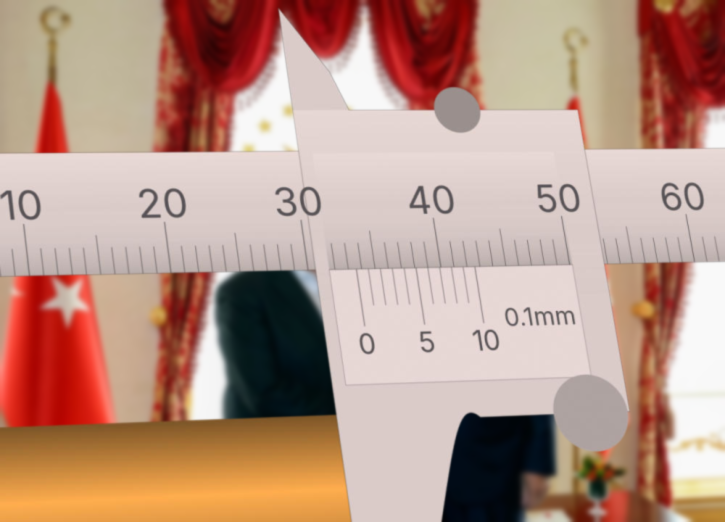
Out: value=33.6 unit=mm
